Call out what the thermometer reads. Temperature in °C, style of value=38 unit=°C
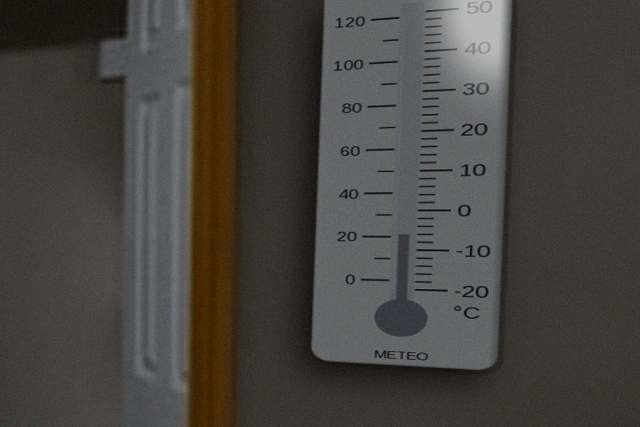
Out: value=-6 unit=°C
